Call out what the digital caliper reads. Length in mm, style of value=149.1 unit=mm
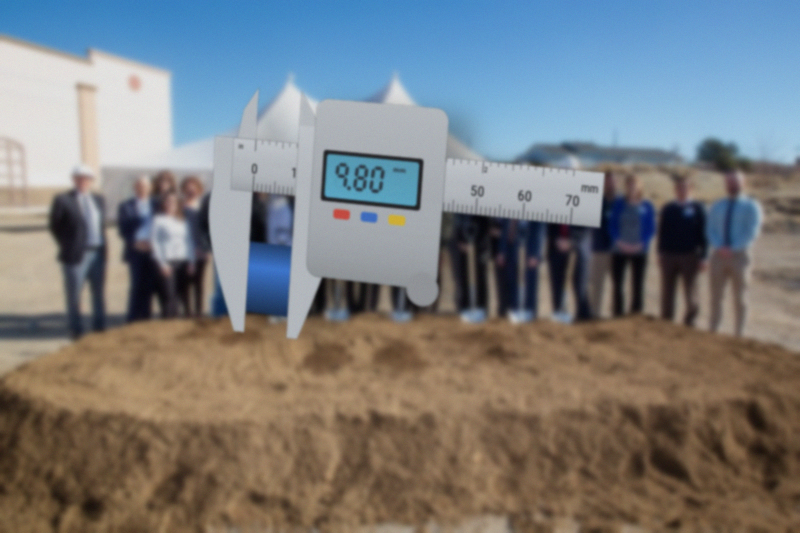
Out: value=9.80 unit=mm
